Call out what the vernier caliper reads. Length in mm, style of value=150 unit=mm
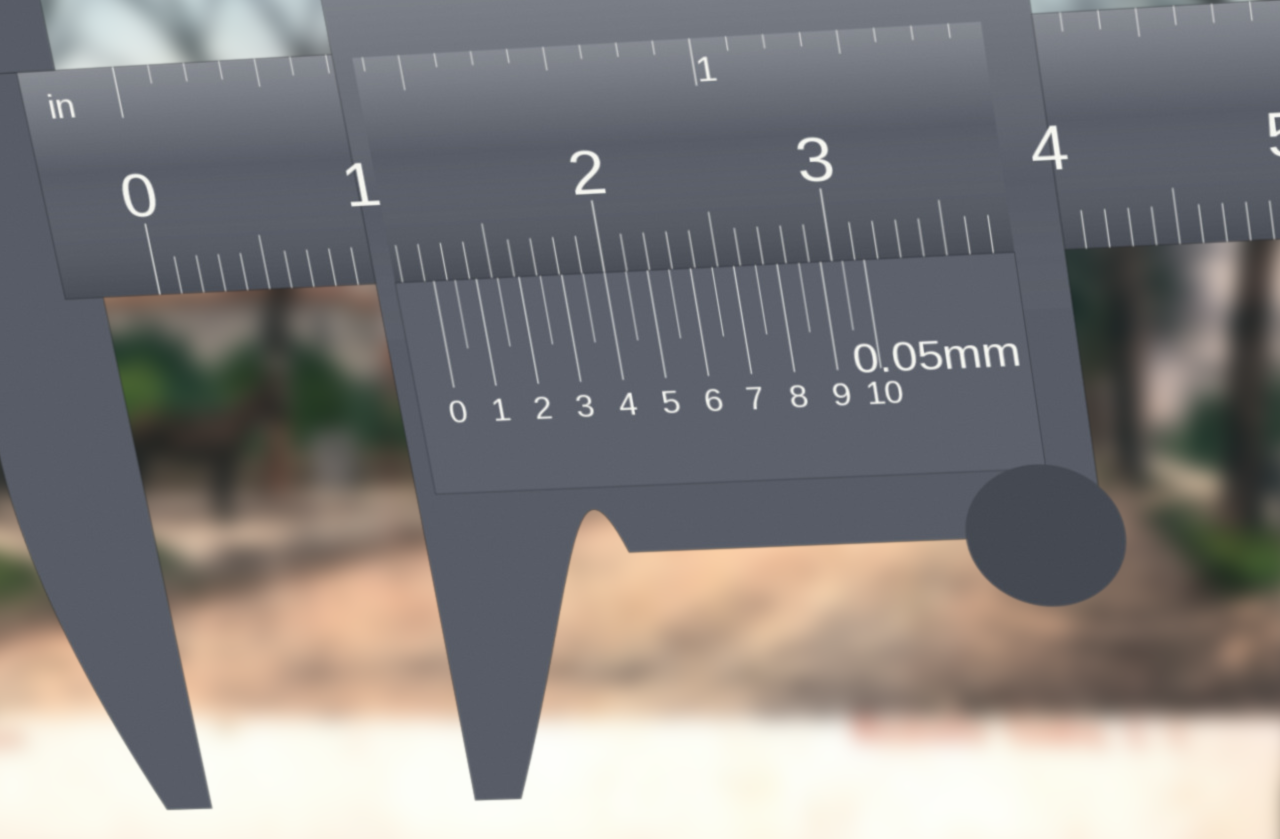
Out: value=12.4 unit=mm
